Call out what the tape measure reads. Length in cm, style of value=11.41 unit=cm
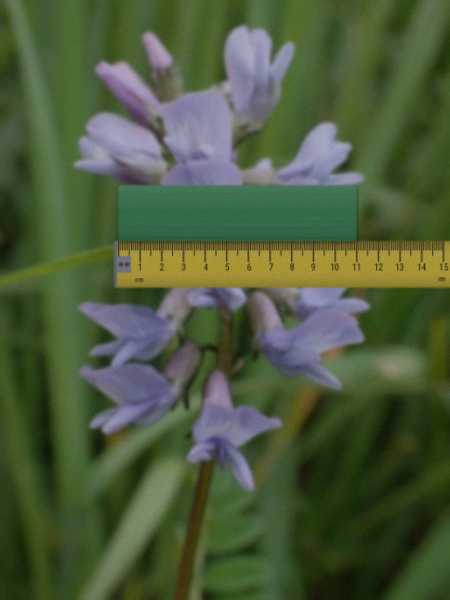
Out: value=11 unit=cm
